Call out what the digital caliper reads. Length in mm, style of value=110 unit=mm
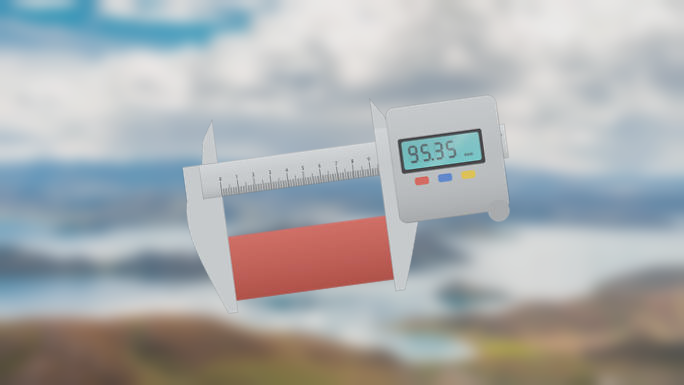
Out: value=95.35 unit=mm
